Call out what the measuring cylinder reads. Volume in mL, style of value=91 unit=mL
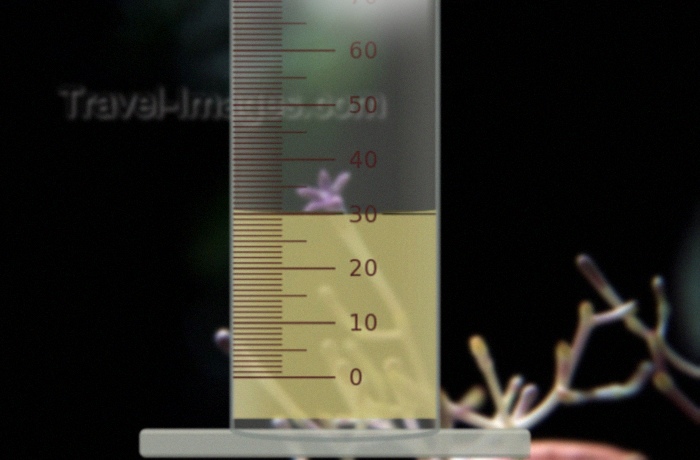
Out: value=30 unit=mL
